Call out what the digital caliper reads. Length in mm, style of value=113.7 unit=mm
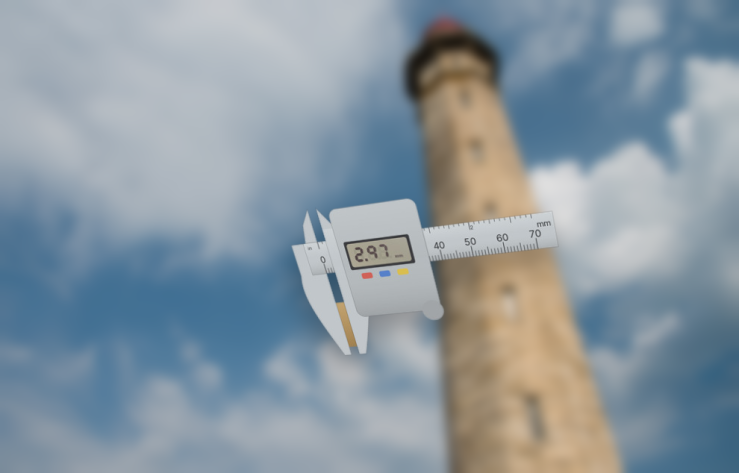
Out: value=2.97 unit=mm
